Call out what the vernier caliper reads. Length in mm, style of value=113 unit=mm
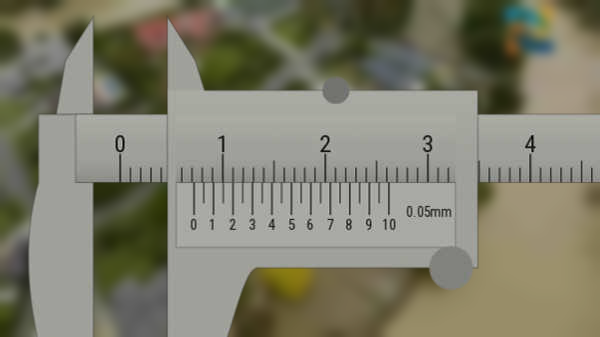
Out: value=7.2 unit=mm
